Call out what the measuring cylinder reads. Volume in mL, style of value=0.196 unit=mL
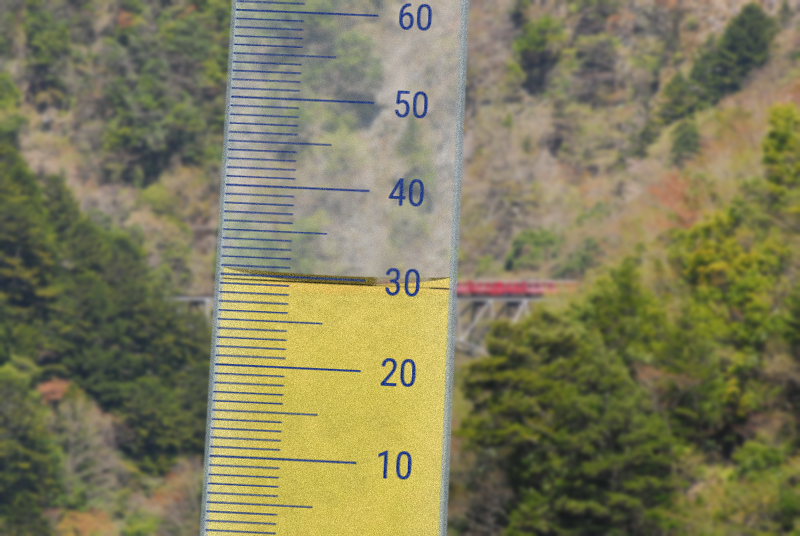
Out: value=29.5 unit=mL
